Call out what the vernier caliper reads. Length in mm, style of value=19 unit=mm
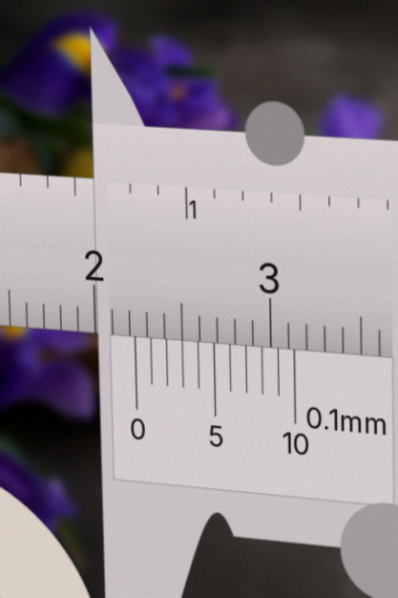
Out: value=22.3 unit=mm
